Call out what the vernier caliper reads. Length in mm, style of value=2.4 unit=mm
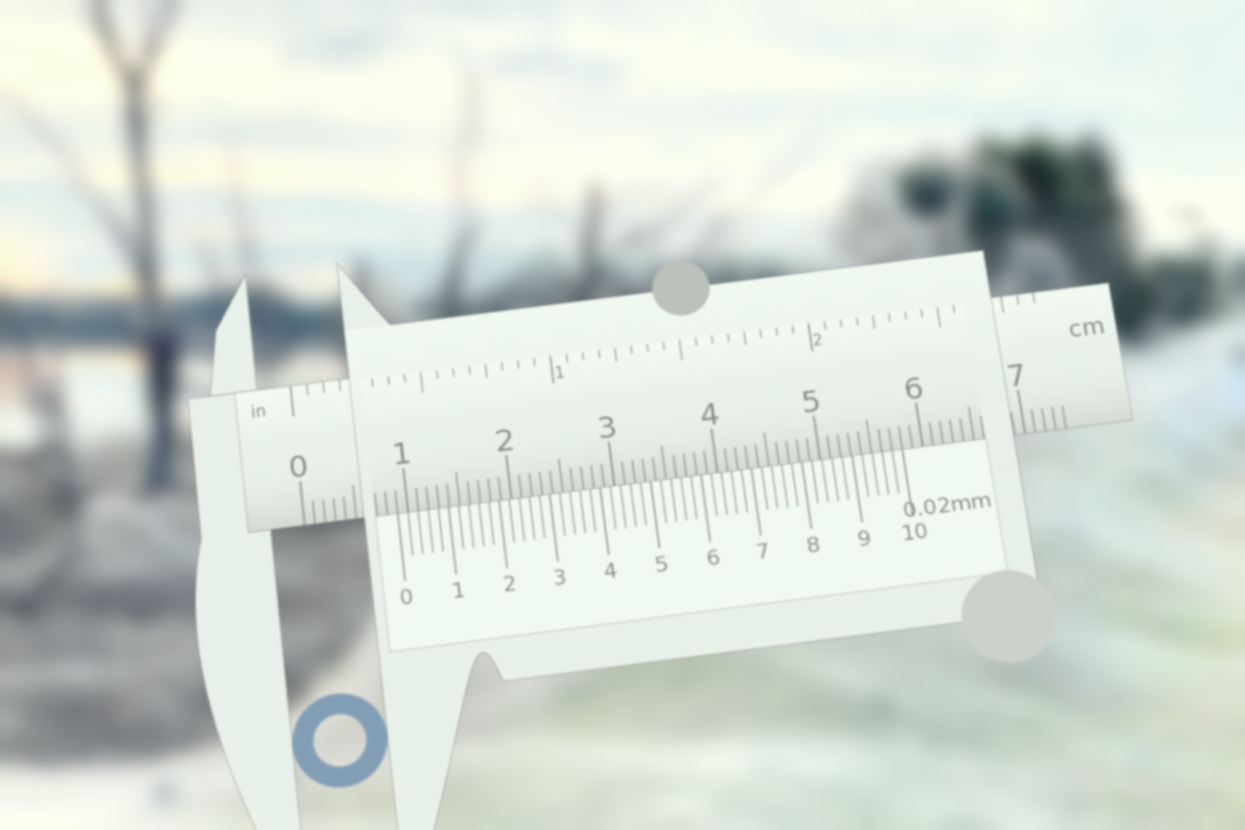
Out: value=9.0 unit=mm
